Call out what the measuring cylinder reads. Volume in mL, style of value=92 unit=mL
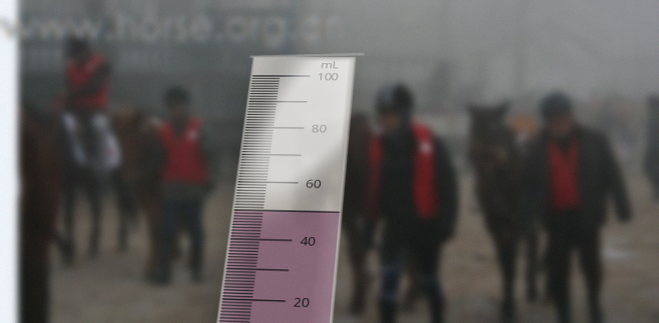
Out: value=50 unit=mL
